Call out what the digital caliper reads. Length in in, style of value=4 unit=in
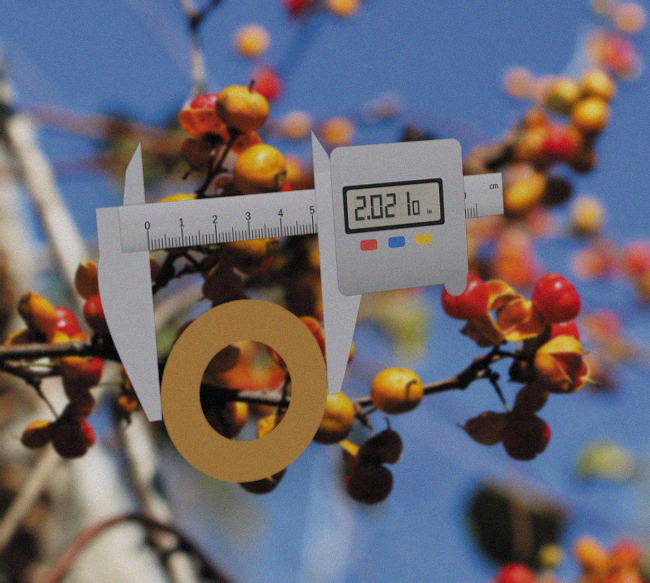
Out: value=2.0210 unit=in
